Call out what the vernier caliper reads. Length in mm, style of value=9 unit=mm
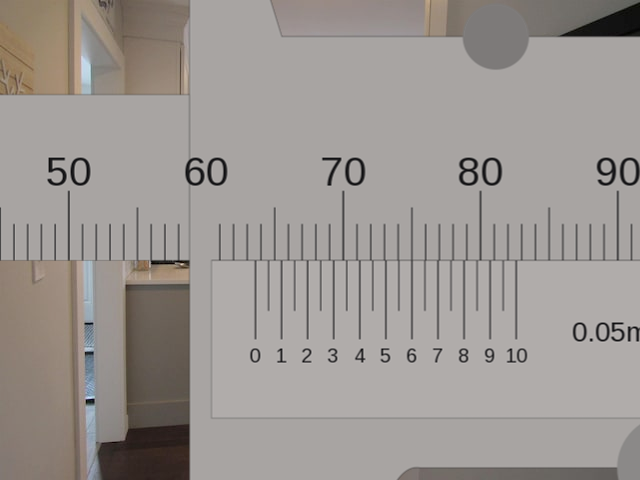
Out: value=63.6 unit=mm
